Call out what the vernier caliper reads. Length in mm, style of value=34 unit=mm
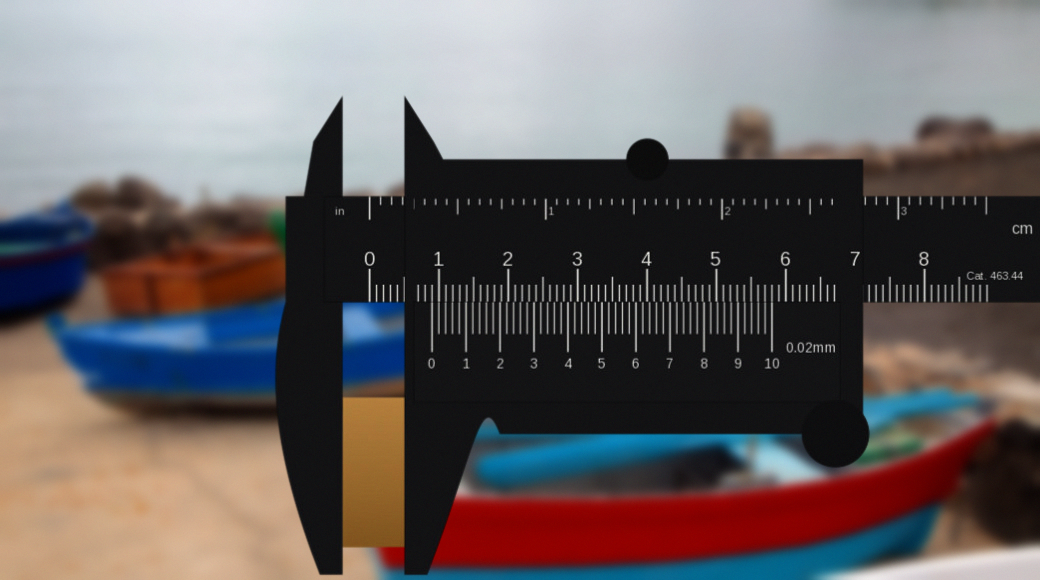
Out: value=9.0 unit=mm
